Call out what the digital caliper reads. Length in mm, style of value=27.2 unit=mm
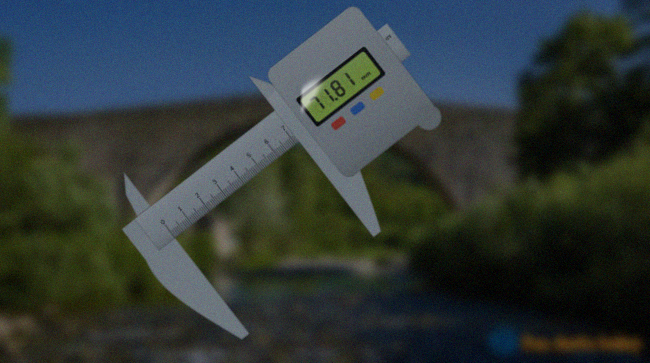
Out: value=71.81 unit=mm
